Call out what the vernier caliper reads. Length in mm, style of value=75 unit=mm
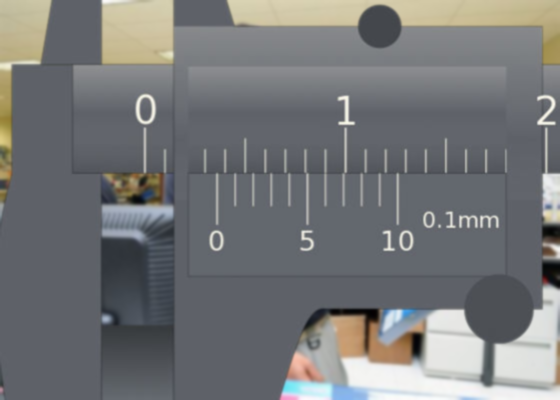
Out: value=3.6 unit=mm
